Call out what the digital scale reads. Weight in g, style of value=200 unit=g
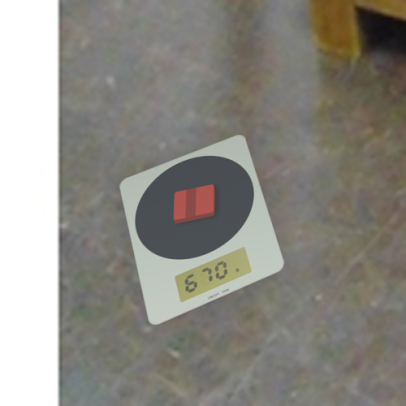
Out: value=670 unit=g
